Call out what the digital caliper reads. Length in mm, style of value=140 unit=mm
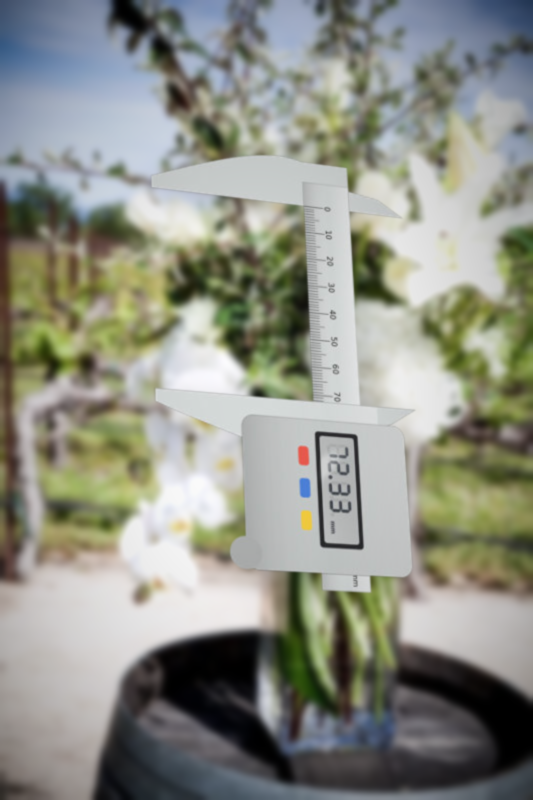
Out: value=72.33 unit=mm
